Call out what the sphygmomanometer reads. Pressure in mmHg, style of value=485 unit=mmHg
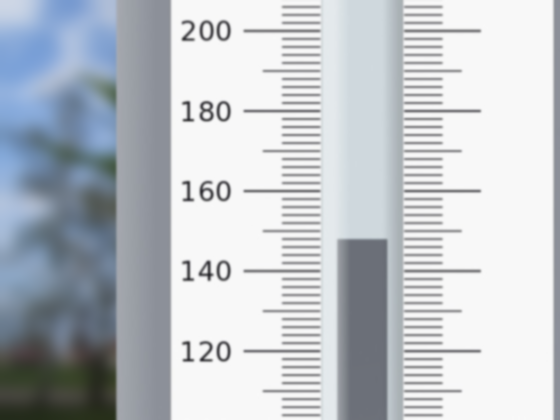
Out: value=148 unit=mmHg
